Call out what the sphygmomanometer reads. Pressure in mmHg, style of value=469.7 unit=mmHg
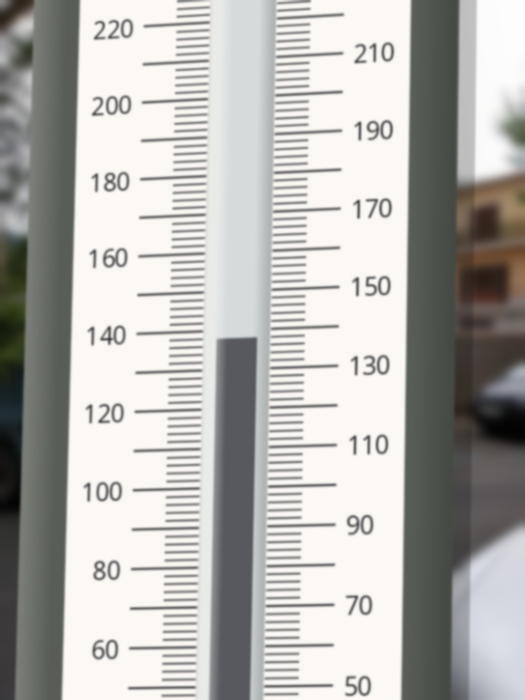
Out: value=138 unit=mmHg
